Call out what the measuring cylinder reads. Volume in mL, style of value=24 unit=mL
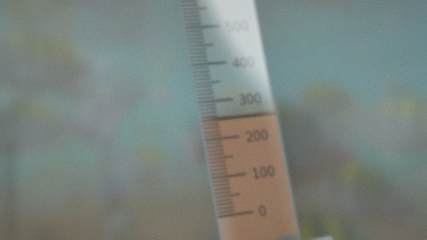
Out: value=250 unit=mL
